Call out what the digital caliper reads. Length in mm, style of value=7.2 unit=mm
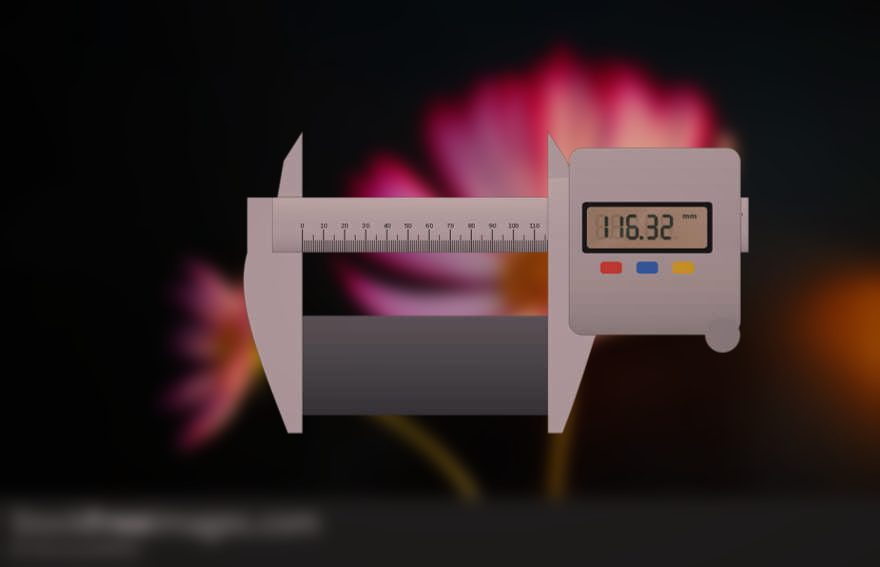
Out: value=116.32 unit=mm
